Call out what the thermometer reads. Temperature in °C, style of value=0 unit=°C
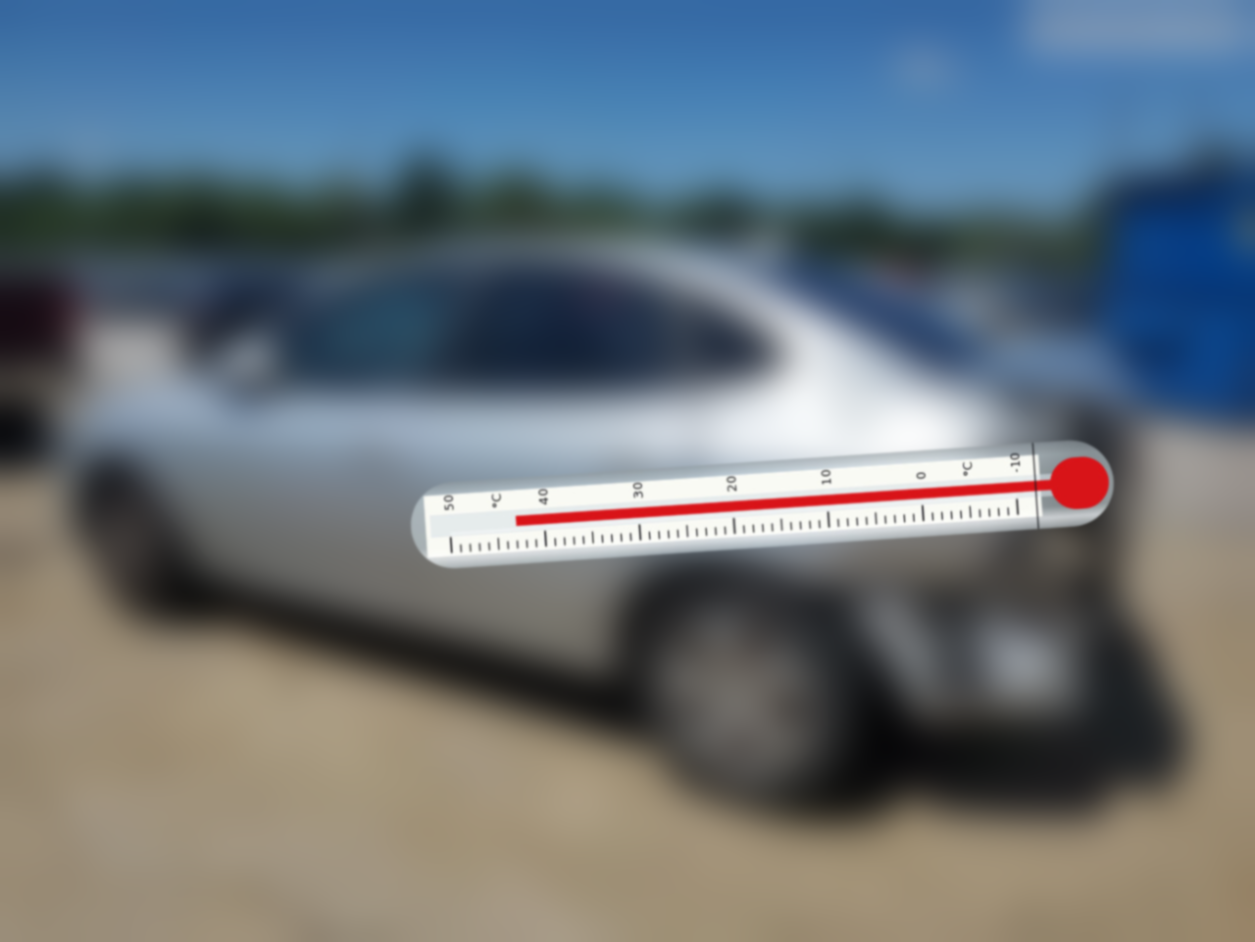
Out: value=43 unit=°C
